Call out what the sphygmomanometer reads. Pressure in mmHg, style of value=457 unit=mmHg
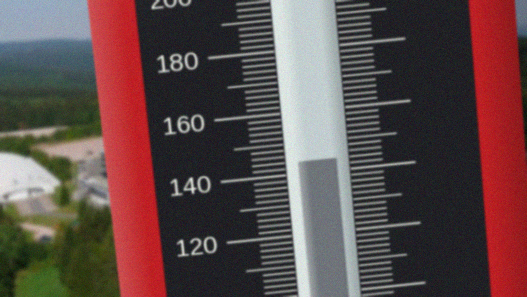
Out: value=144 unit=mmHg
